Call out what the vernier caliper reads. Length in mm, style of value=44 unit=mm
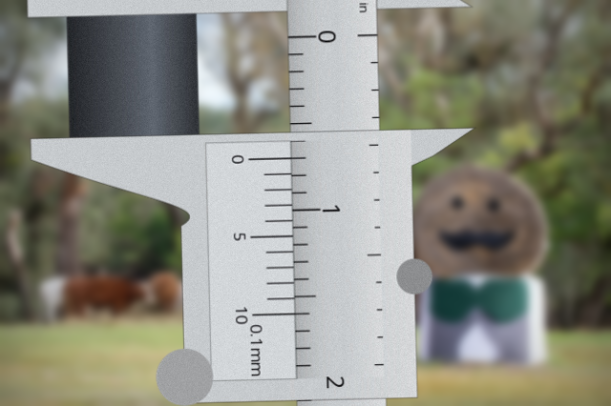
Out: value=7.0 unit=mm
